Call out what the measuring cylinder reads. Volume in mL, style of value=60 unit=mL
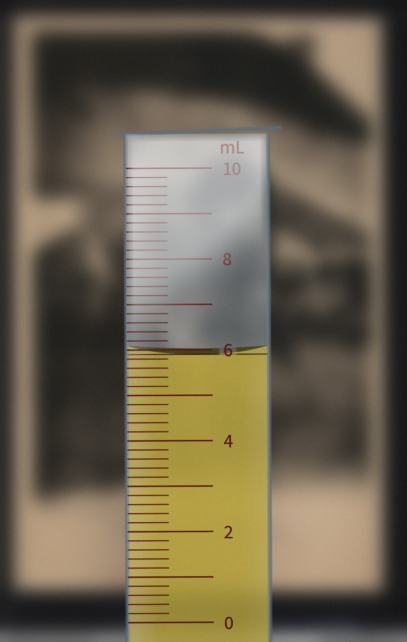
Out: value=5.9 unit=mL
